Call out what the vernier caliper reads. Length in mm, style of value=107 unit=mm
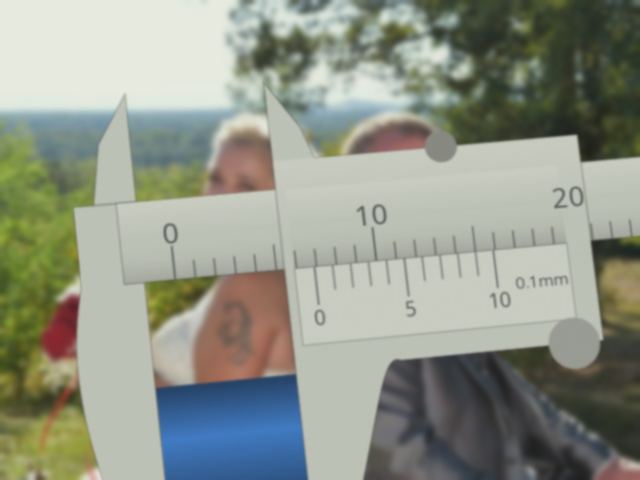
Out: value=6.9 unit=mm
